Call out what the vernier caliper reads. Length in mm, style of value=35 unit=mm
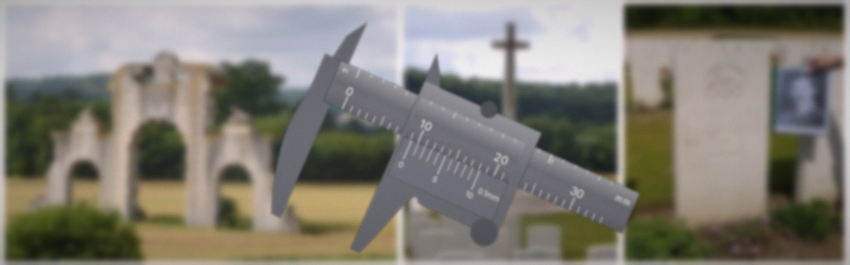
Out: value=9.2 unit=mm
